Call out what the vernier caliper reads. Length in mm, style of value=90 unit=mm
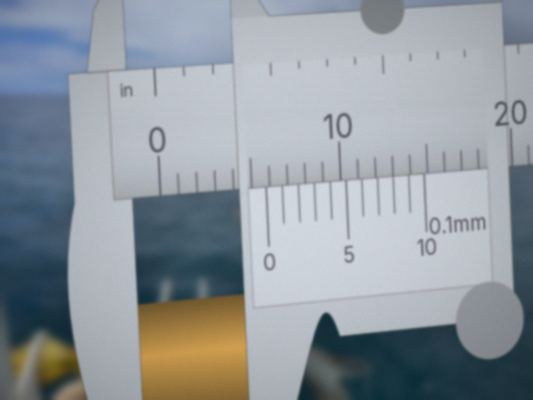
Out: value=5.8 unit=mm
